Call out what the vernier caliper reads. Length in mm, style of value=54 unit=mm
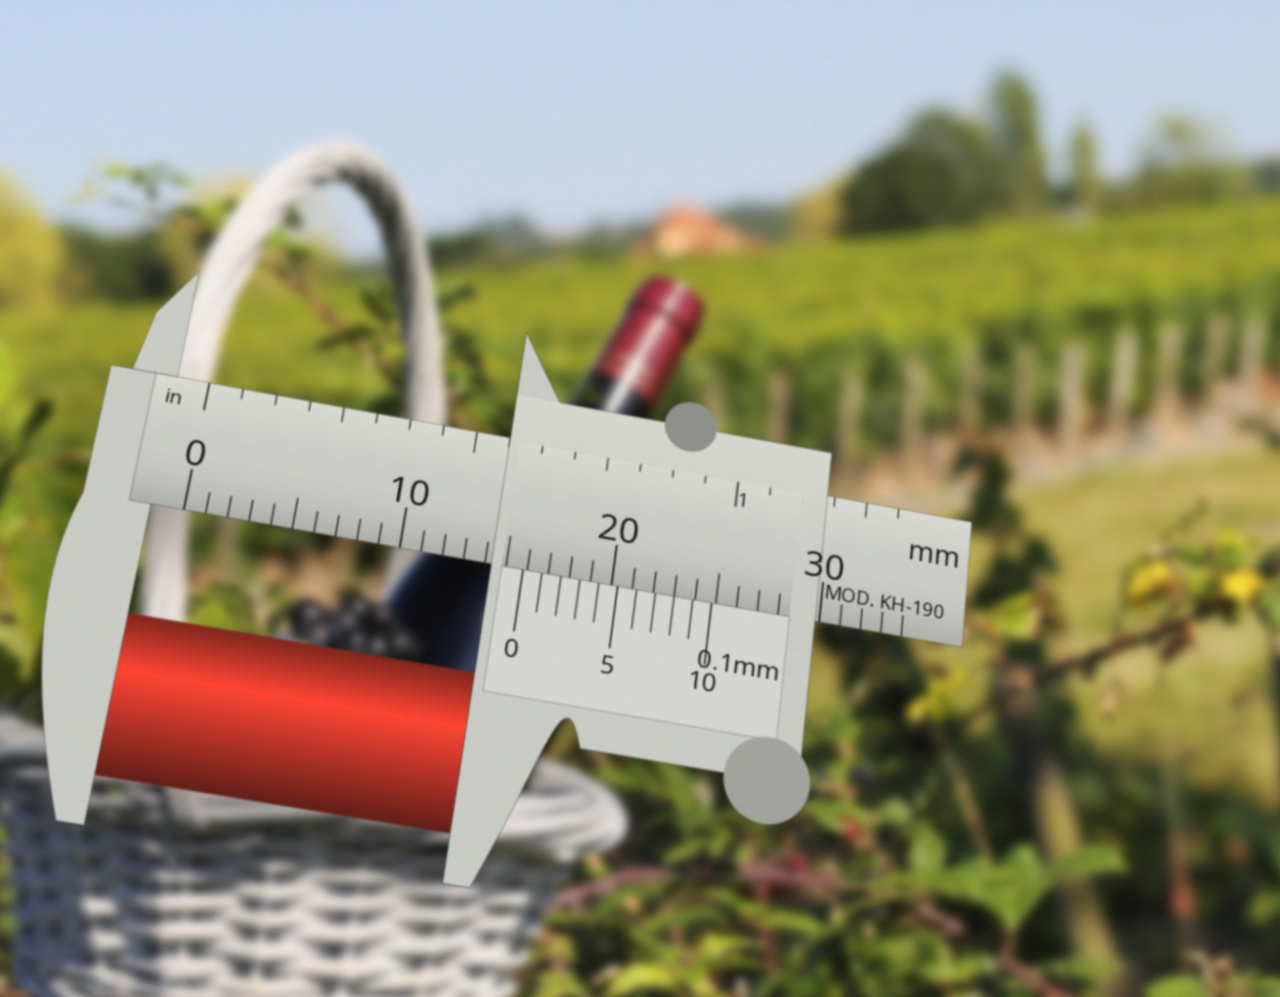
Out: value=15.8 unit=mm
